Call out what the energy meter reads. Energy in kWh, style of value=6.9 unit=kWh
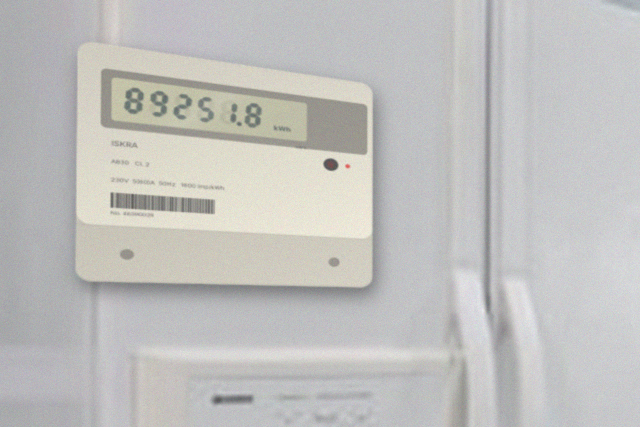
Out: value=89251.8 unit=kWh
